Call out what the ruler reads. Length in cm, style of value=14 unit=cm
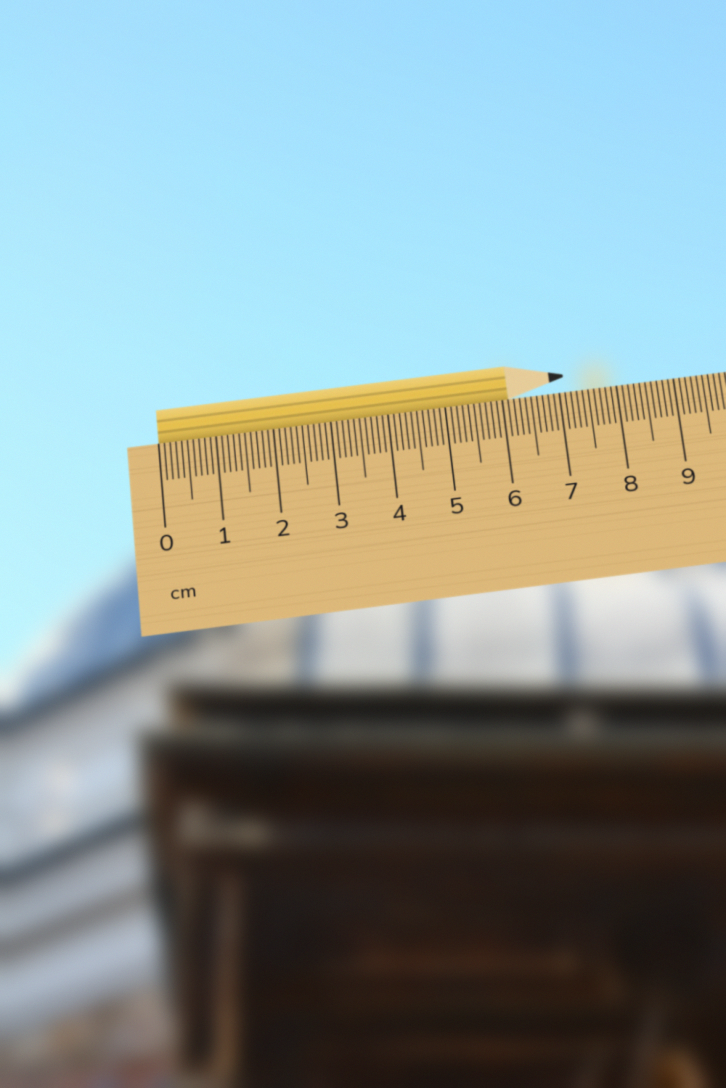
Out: value=7.1 unit=cm
